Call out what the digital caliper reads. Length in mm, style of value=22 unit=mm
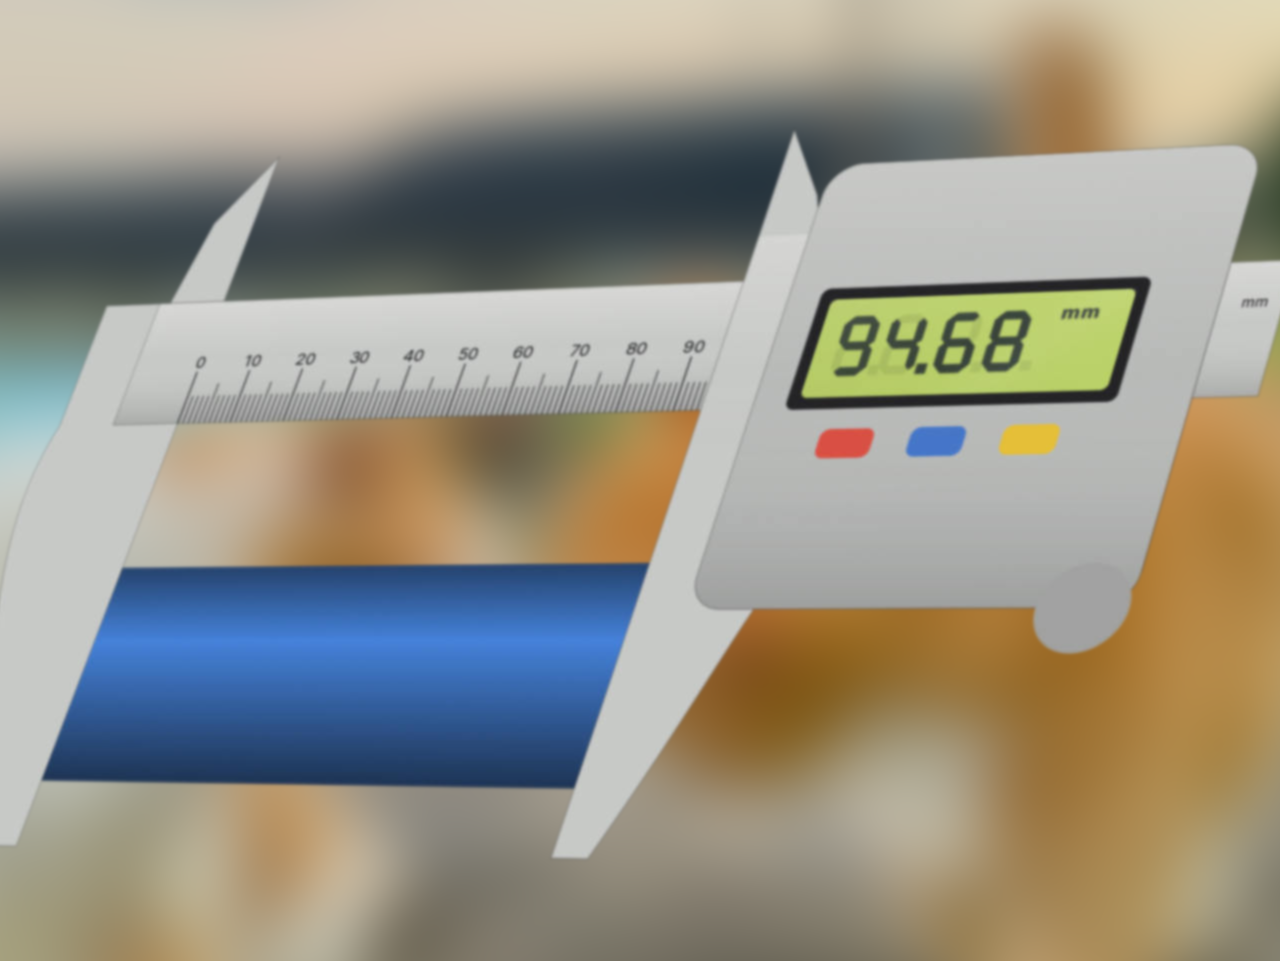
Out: value=94.68 unit=mm
